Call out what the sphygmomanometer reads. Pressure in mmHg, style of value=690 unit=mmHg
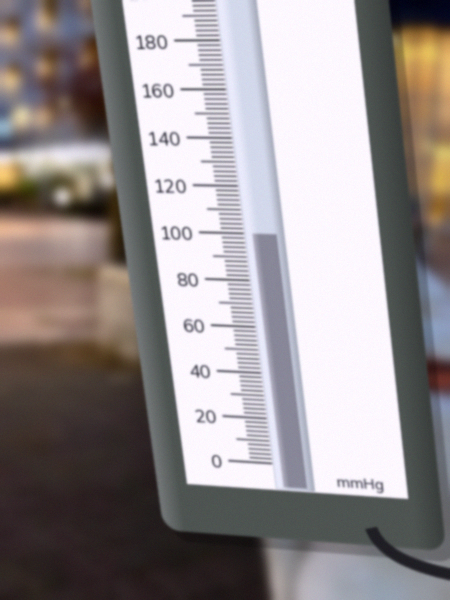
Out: value=100 unit=mmHg
